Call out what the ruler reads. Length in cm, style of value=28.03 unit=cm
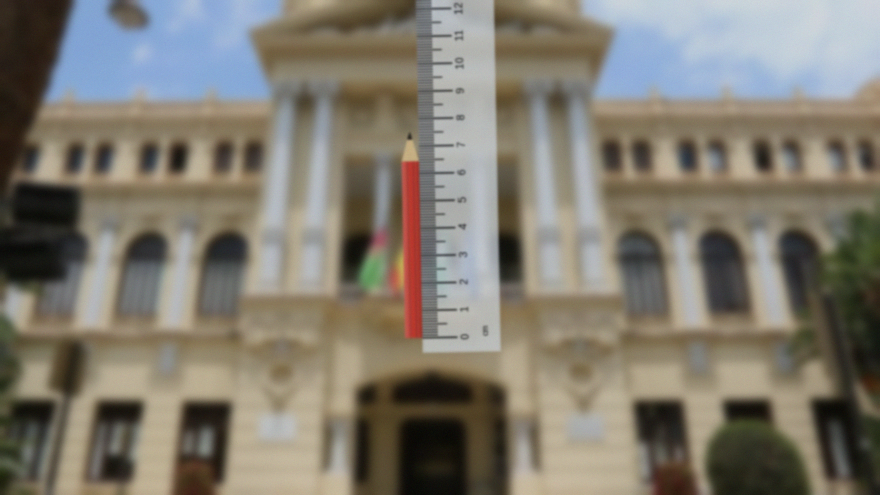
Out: value=7.5 unit=cm
